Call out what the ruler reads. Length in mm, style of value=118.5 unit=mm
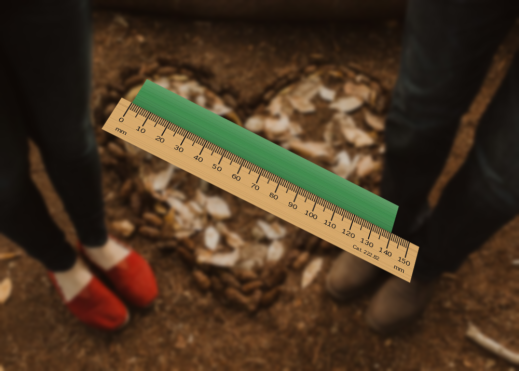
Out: value=140 unit=mm
